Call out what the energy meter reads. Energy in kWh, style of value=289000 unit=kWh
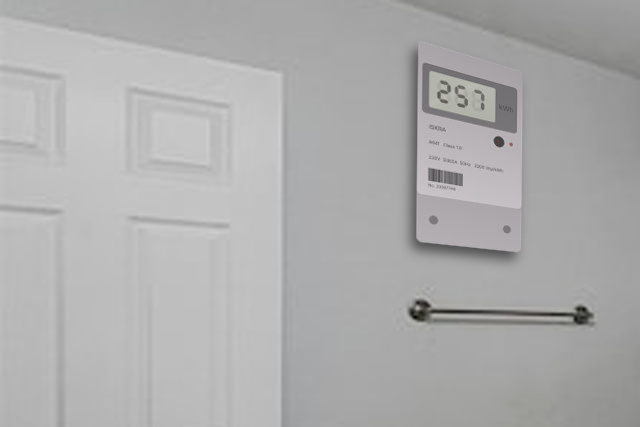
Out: value=257 unit=kWh
